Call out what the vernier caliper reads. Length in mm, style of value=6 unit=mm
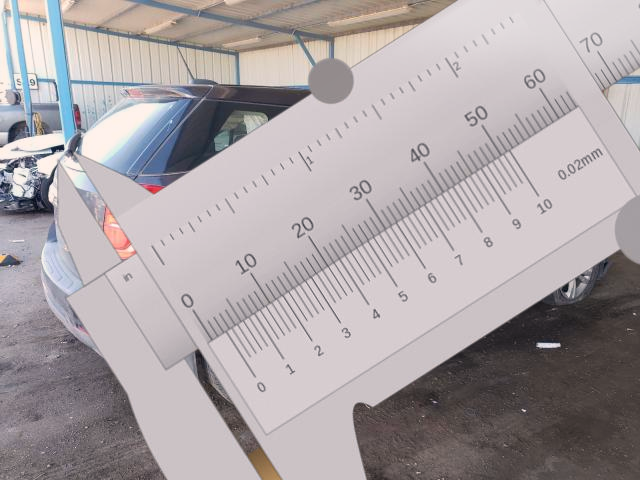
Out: value=2.4 unit=mm
